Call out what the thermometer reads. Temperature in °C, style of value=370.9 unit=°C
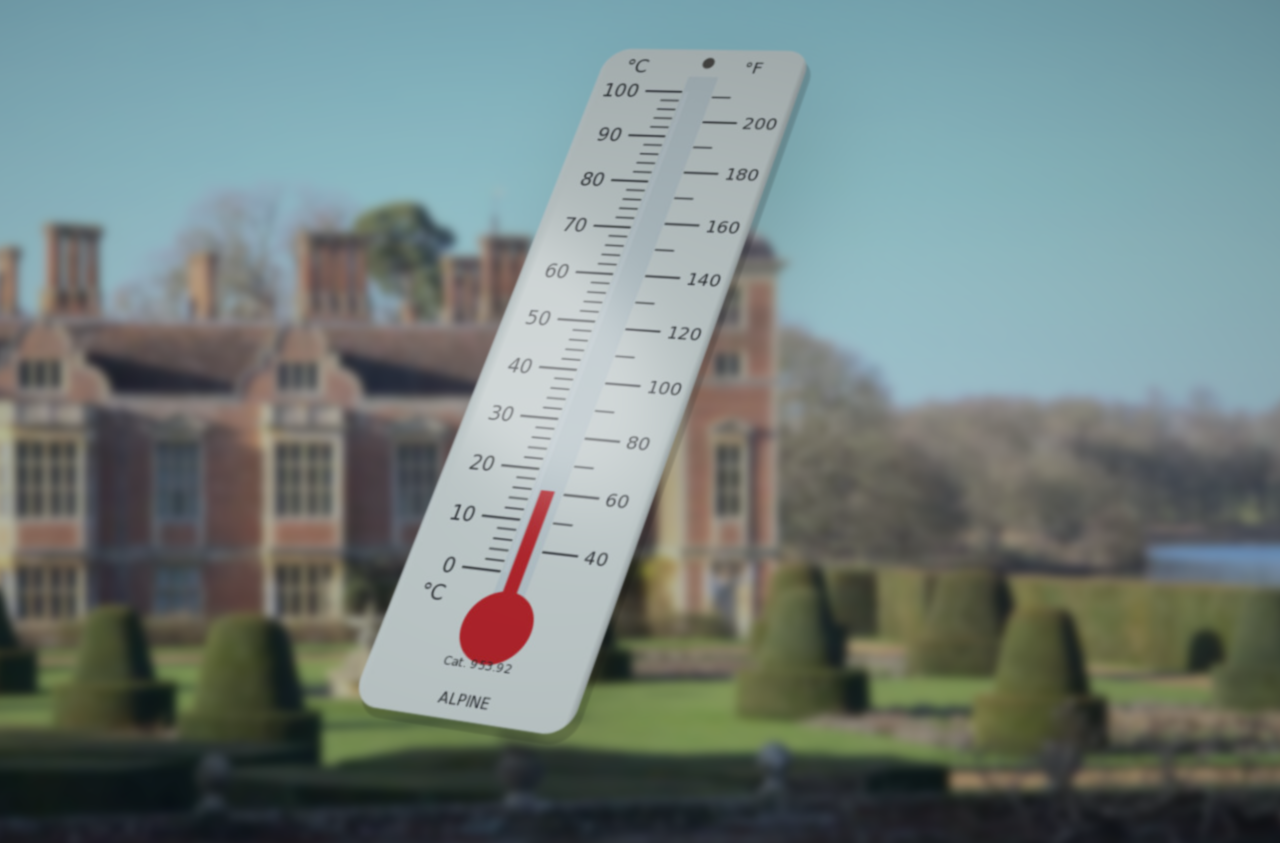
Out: value=16 unit=°C
